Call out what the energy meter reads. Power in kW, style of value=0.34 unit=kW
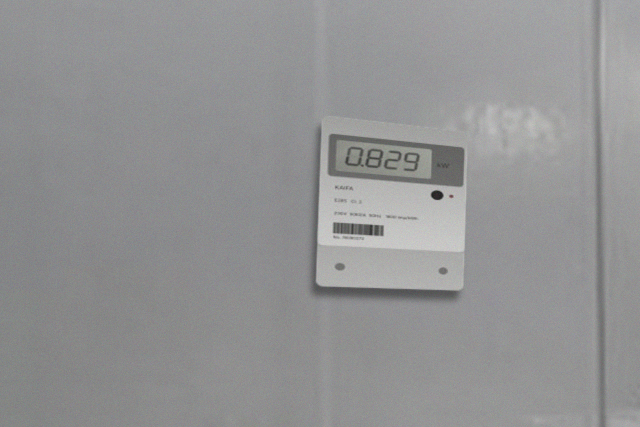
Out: value=0.829 unit=kW
